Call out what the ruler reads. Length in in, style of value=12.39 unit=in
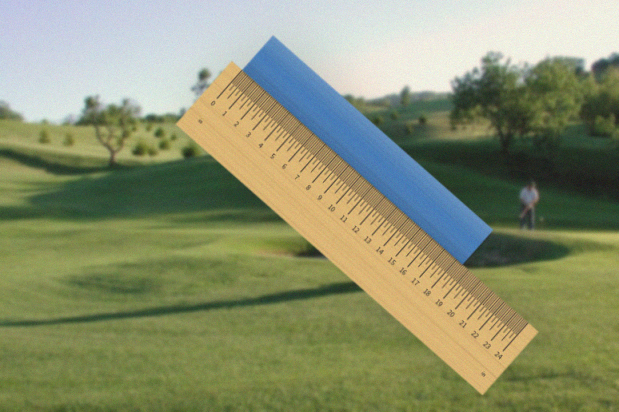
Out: value=18.5 unit=in
